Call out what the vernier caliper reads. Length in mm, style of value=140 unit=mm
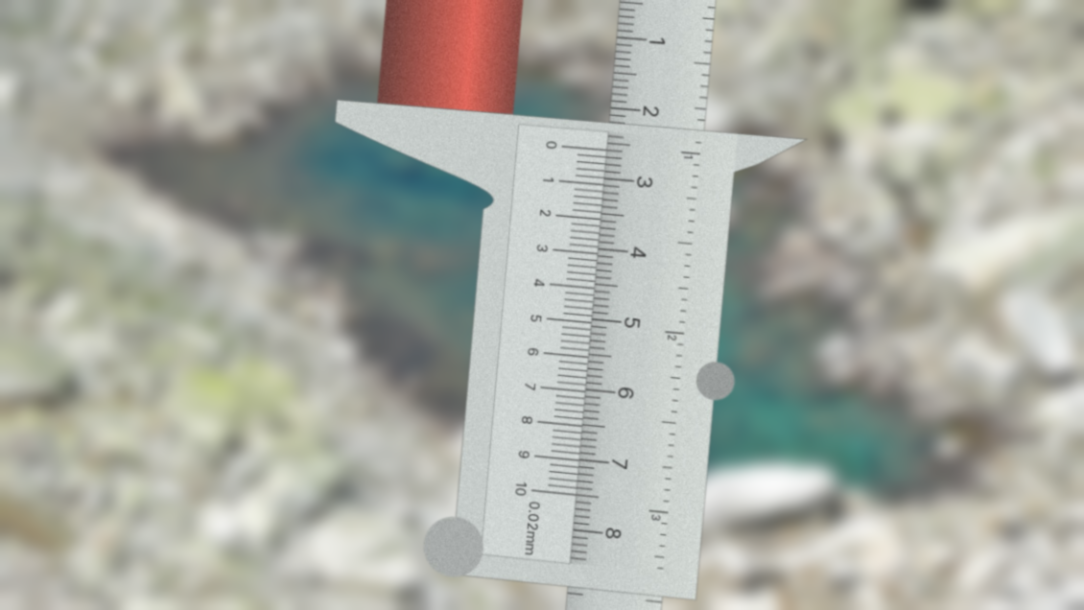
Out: value=26.0 unit=mm
